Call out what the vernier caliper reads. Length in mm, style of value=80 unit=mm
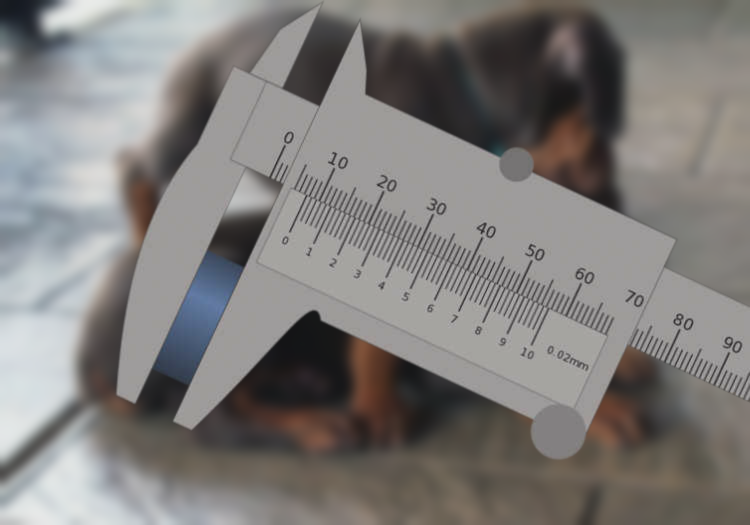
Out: value=7.5 unit=mm
